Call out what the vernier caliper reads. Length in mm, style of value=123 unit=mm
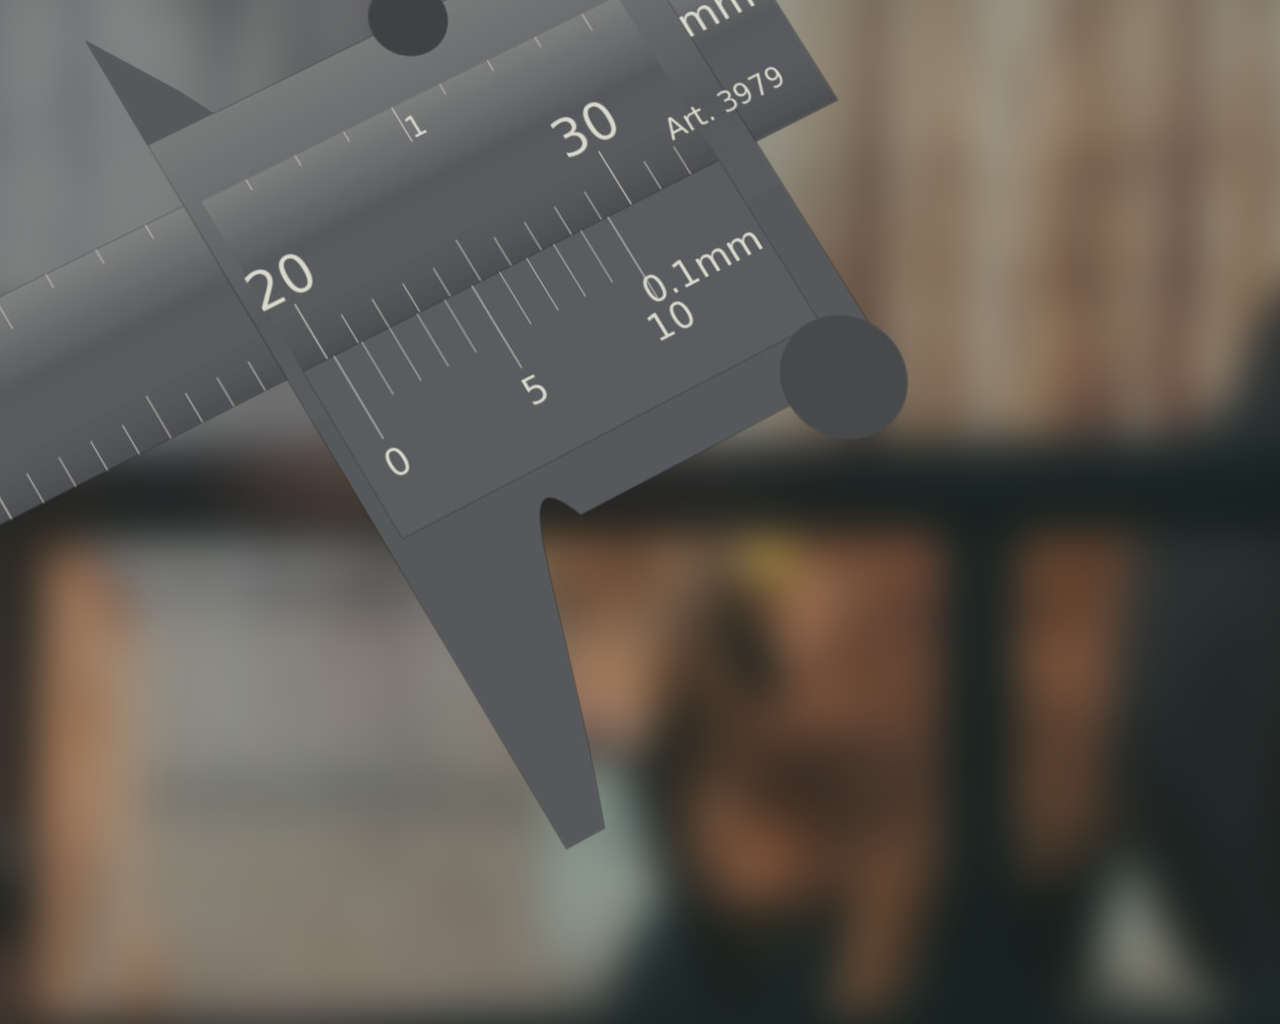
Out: value=20.2 unit=mm
